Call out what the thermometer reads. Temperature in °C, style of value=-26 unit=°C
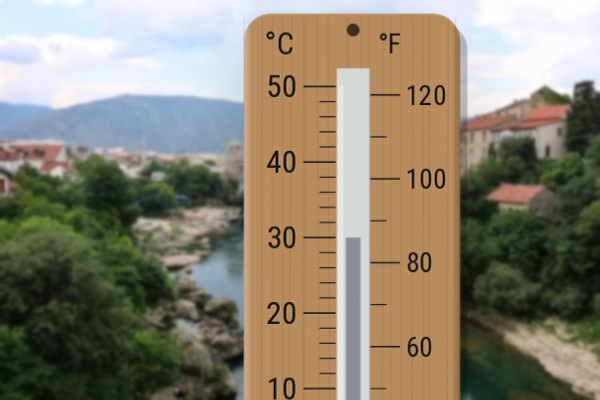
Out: value=30 unit=°C
